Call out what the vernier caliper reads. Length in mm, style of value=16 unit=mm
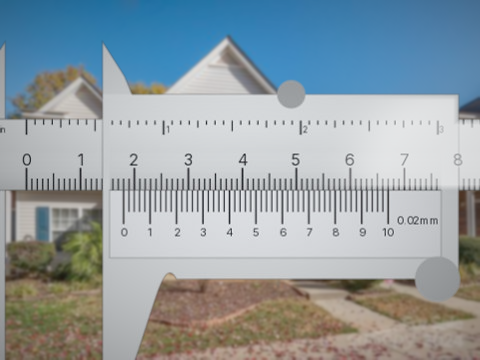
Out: value=18.0 unit=mm
